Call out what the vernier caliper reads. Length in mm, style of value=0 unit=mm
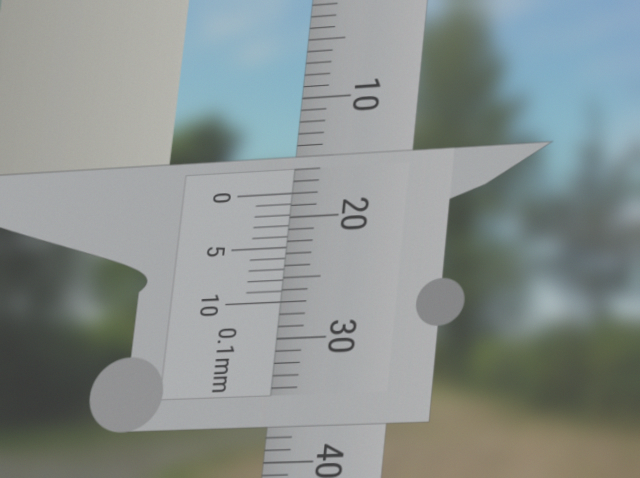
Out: value=18.0 unit=mm
